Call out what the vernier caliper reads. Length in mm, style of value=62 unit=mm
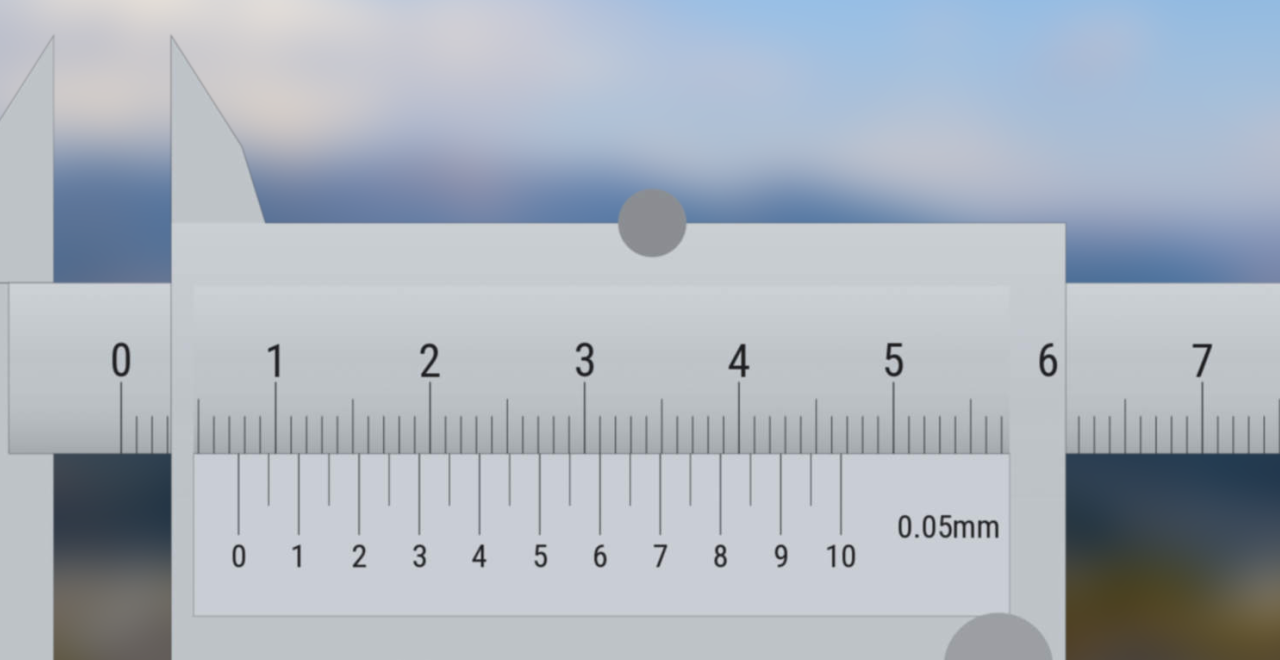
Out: value=7.6 unit=mm
